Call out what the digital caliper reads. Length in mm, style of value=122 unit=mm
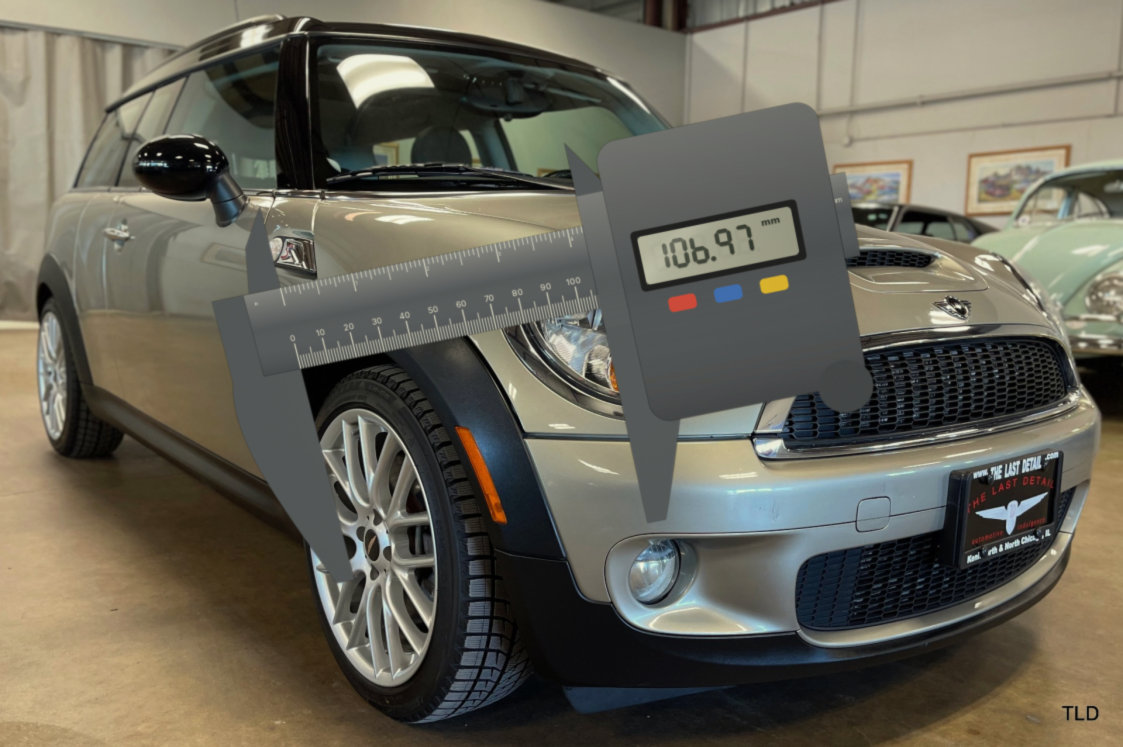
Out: value=106.97 unit=mm
